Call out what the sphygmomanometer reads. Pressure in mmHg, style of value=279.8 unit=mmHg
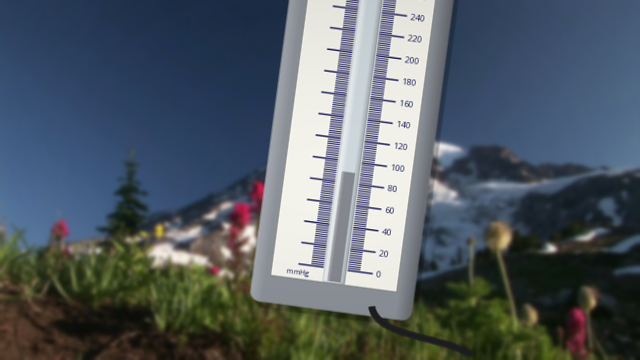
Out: value=90 unit=mmHg
